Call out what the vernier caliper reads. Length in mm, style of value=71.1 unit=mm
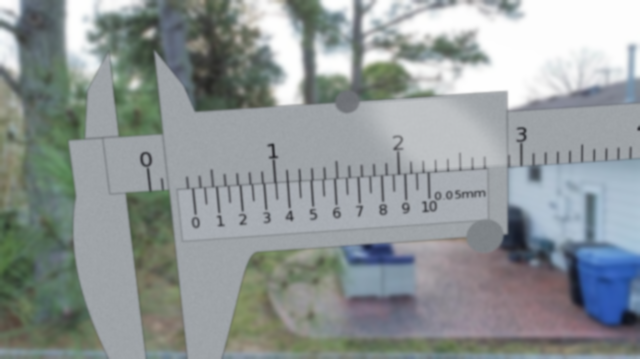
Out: value=3.4 unit=mm
